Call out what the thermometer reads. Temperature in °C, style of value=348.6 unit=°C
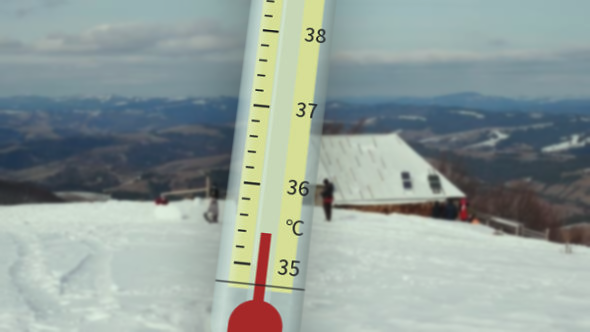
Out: value=35.4 unit=°C
